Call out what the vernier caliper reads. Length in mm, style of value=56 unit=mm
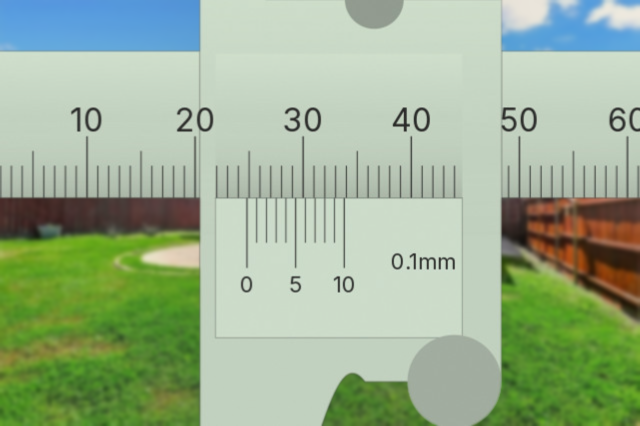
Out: value=24.8 unit=mm
